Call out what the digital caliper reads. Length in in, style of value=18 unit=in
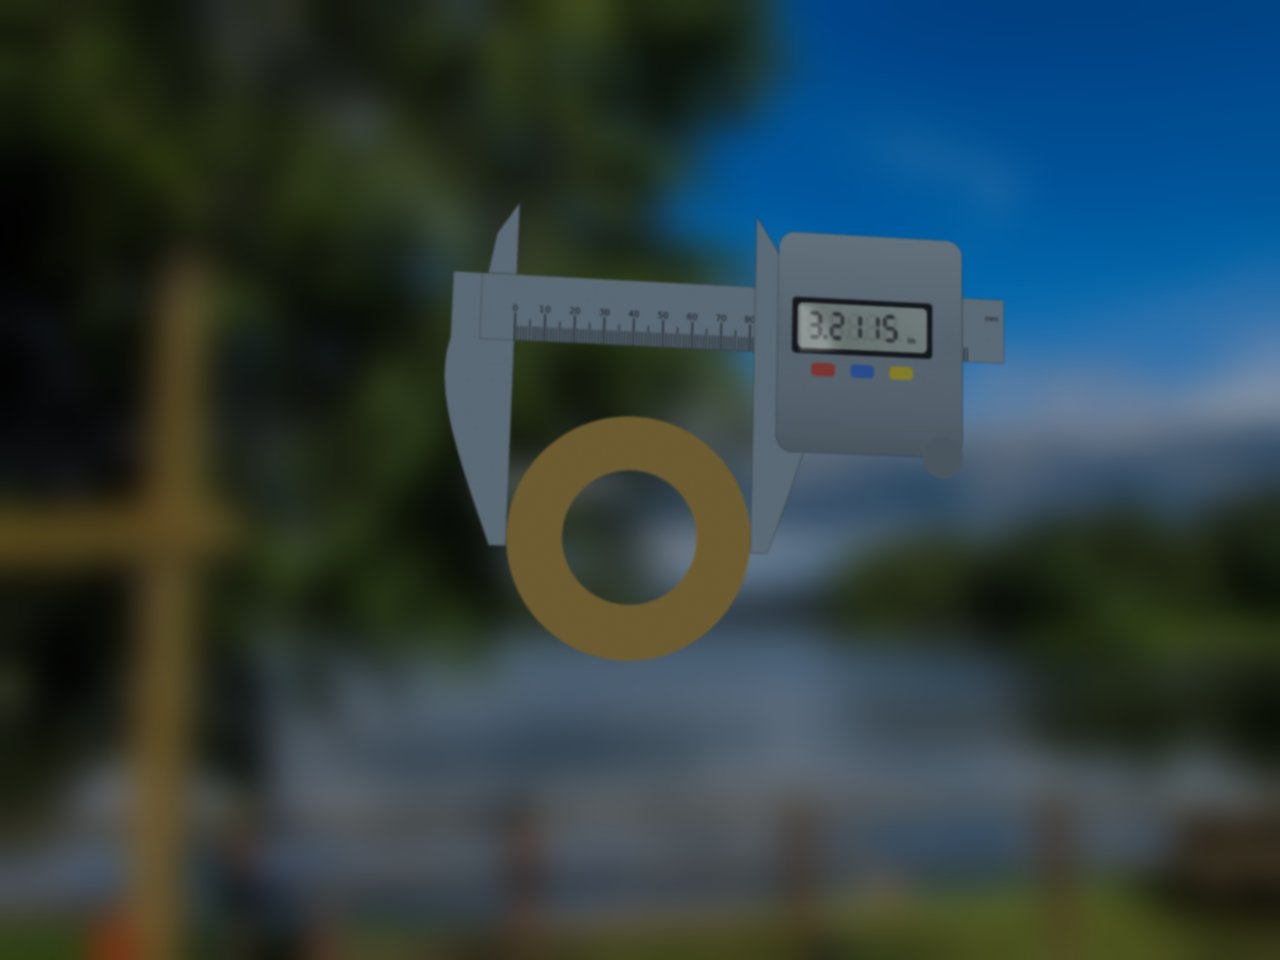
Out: value=3.2115 unit=in
